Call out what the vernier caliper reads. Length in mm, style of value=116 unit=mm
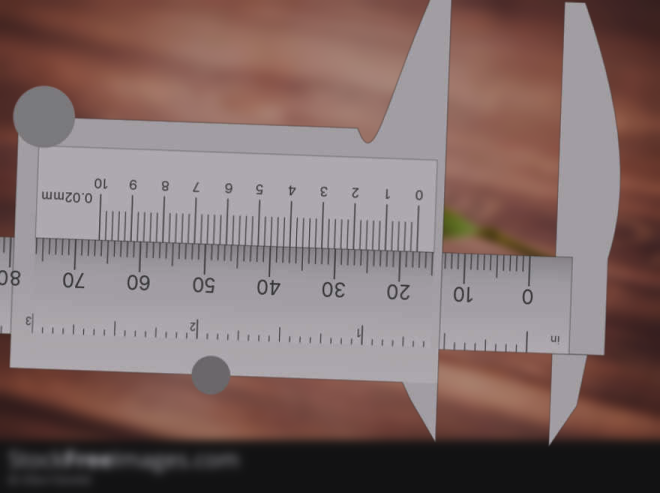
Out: value=17.4 unit=mm
